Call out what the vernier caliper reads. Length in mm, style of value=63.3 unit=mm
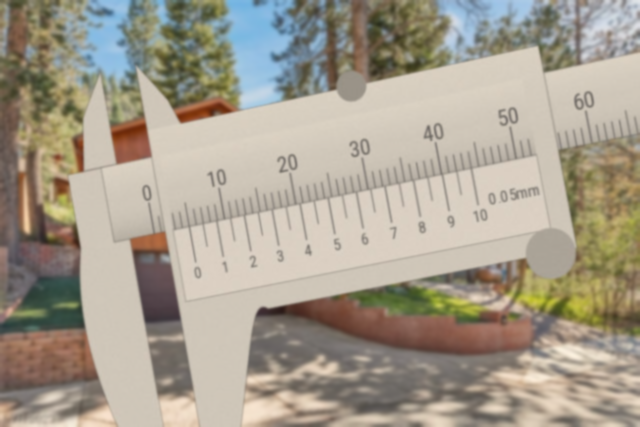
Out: value=5.0 unit=mm
